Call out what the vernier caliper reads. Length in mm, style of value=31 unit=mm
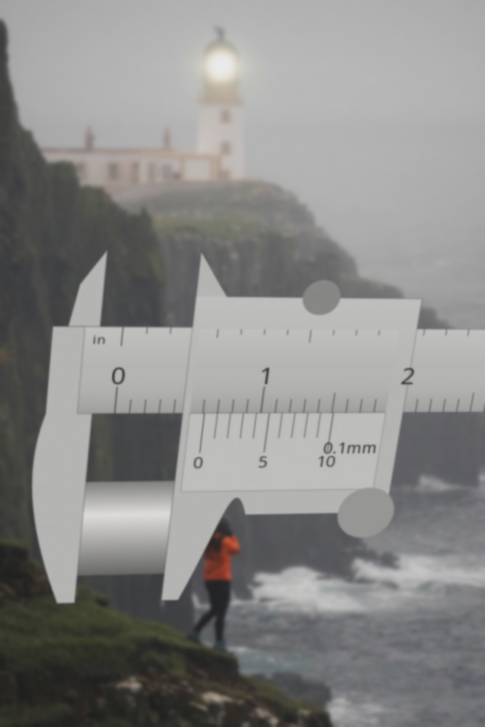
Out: value=6.1 unit=mm
